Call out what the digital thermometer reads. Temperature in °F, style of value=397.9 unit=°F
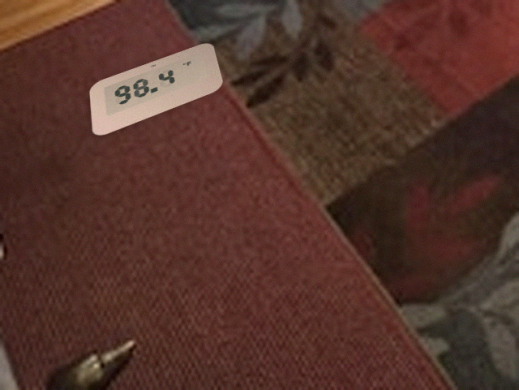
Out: value=98.4 unit=°F
